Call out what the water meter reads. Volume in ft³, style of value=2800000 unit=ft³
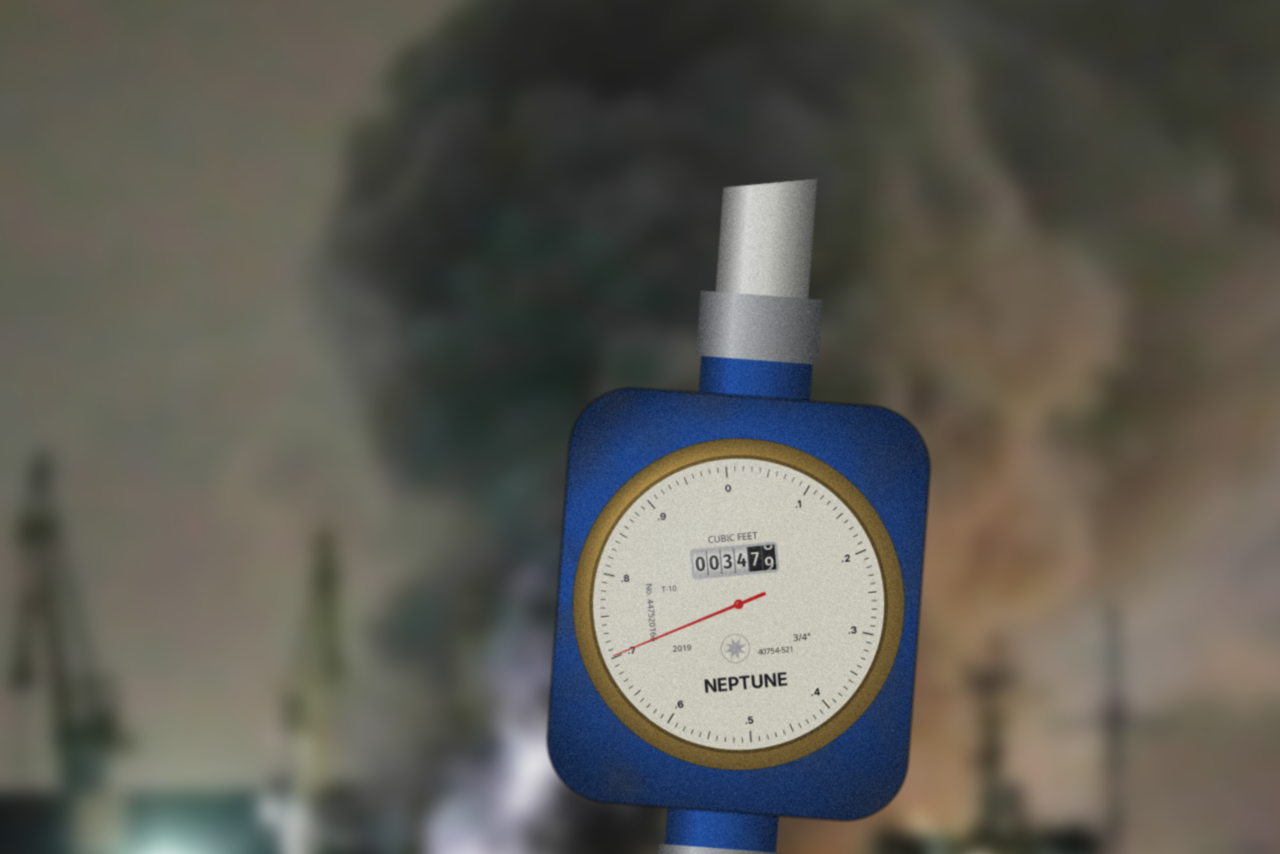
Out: value=3478.70 unit=ft³
